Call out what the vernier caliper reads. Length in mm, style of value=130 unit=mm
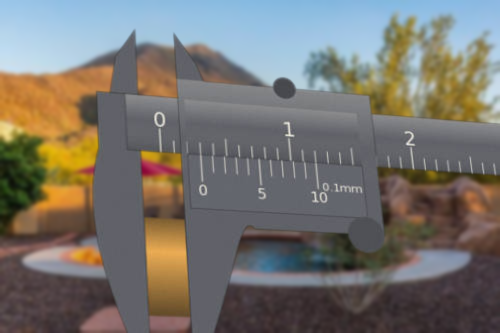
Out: value=3.0 unit=mm
